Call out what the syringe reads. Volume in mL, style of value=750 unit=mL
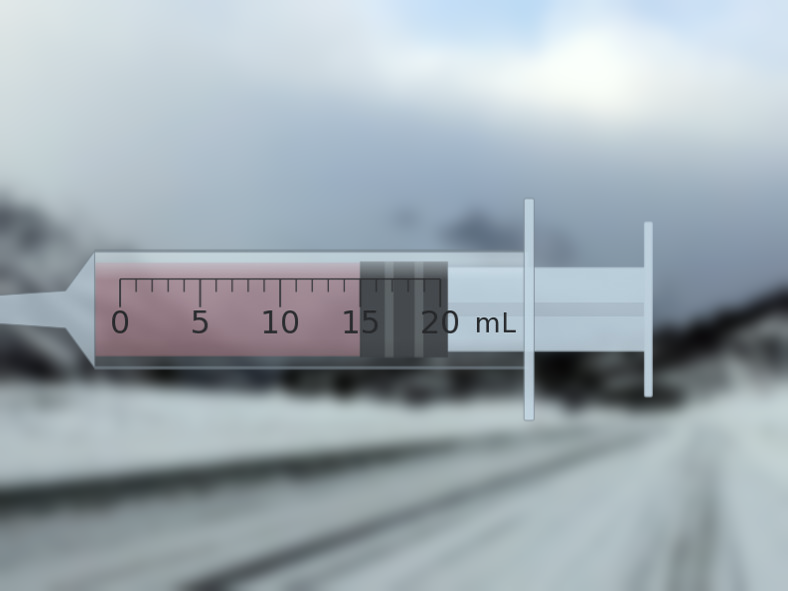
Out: value=15 unit=mL
